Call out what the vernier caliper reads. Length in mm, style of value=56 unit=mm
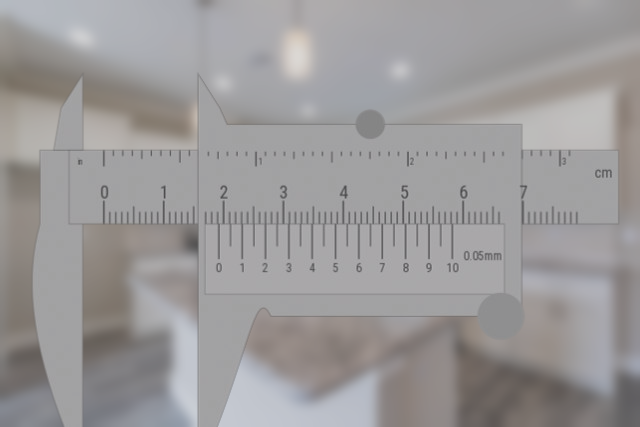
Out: value=19.2 unit=mm
